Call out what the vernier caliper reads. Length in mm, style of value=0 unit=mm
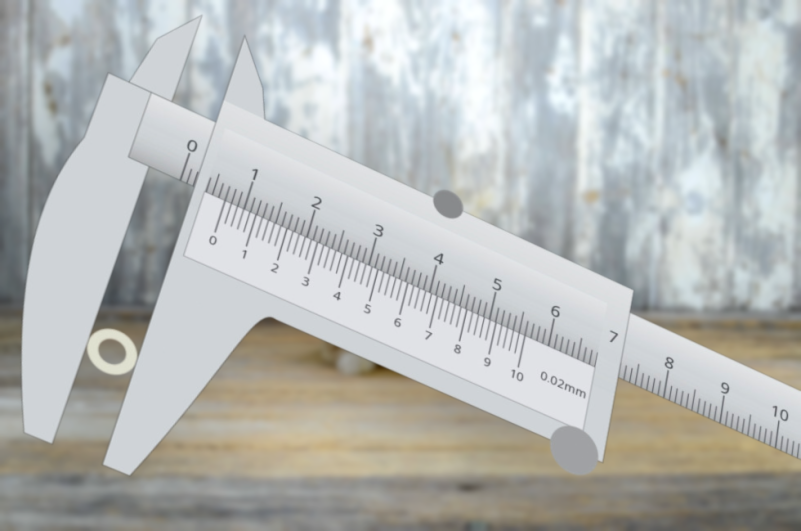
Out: value=7.0 unit=mm
